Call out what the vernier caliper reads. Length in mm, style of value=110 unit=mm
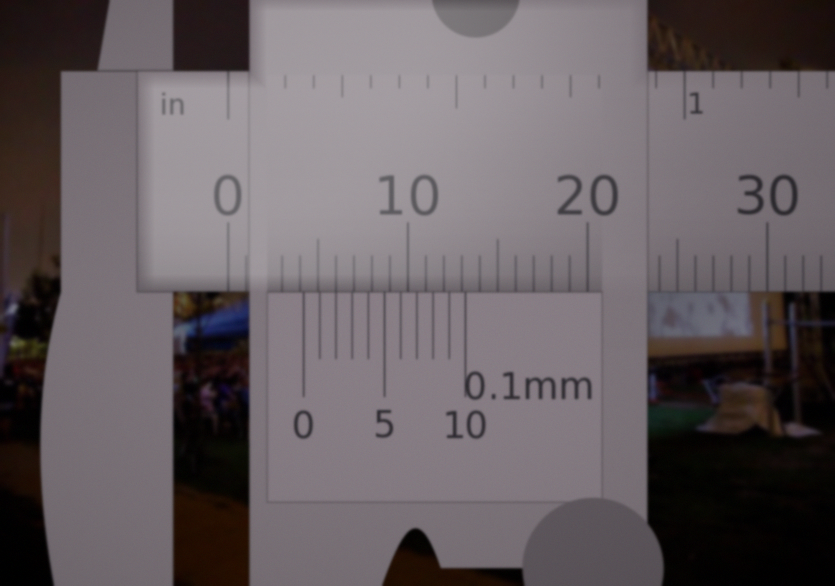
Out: value=4.2 unit=mm
